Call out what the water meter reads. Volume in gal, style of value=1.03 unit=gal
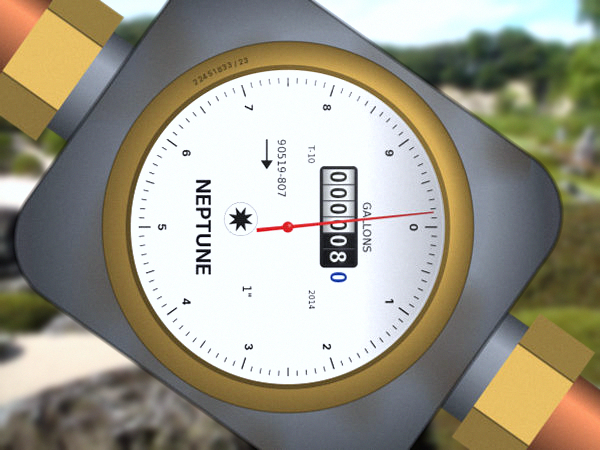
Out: value=79.8 unit=gal
